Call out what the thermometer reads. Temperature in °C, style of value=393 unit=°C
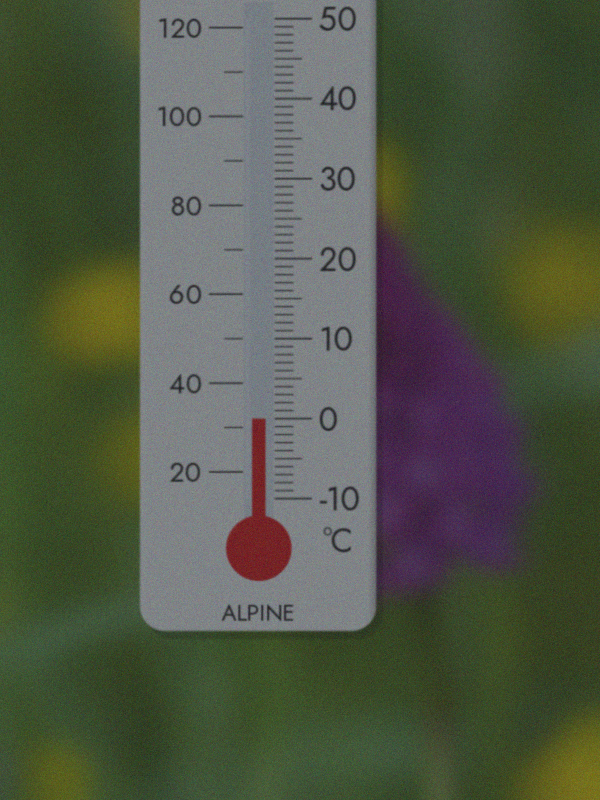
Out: value=0 unit=°C
